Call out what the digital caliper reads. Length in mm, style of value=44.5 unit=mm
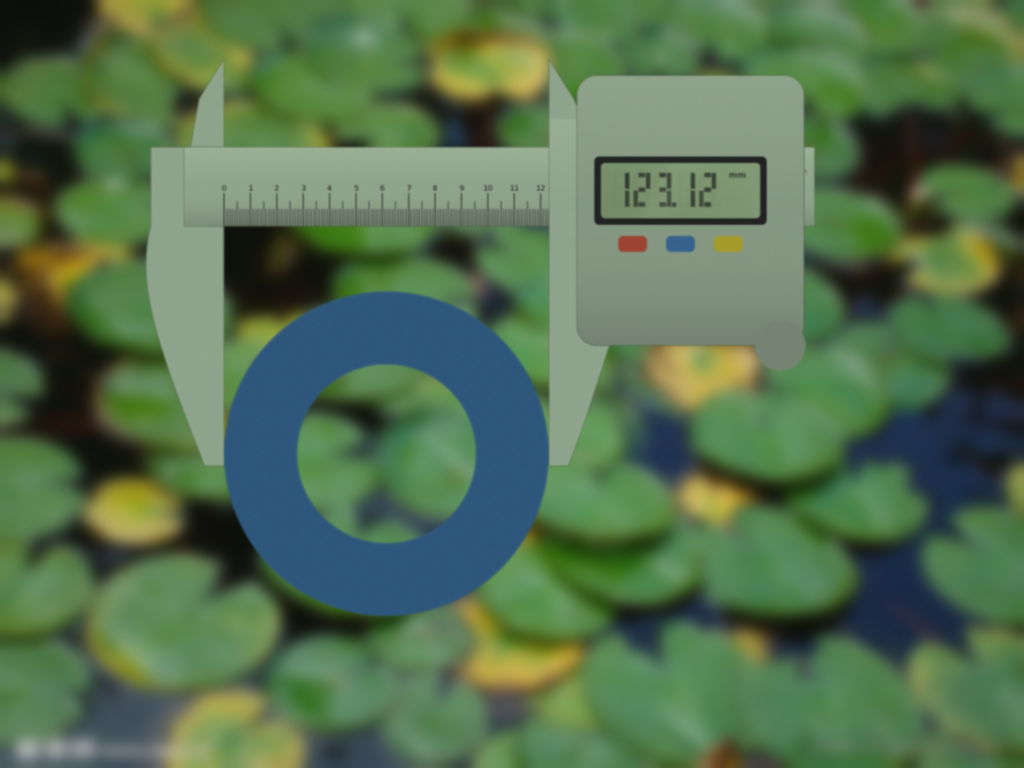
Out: value=123.12 unit=mm
